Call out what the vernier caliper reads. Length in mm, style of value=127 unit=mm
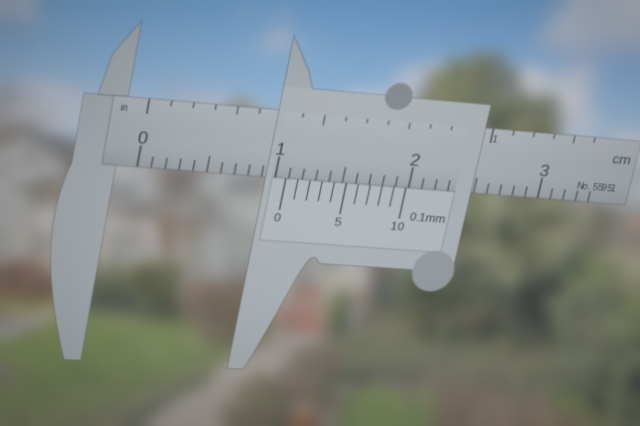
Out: value=10.8 unit=mm
